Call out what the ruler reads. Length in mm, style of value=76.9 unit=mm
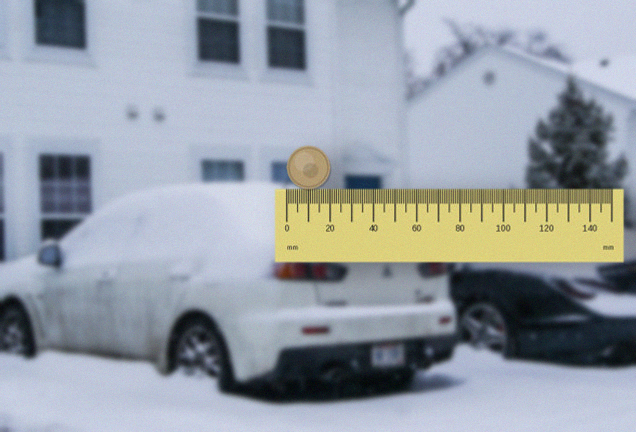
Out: value=20 unit=mm
